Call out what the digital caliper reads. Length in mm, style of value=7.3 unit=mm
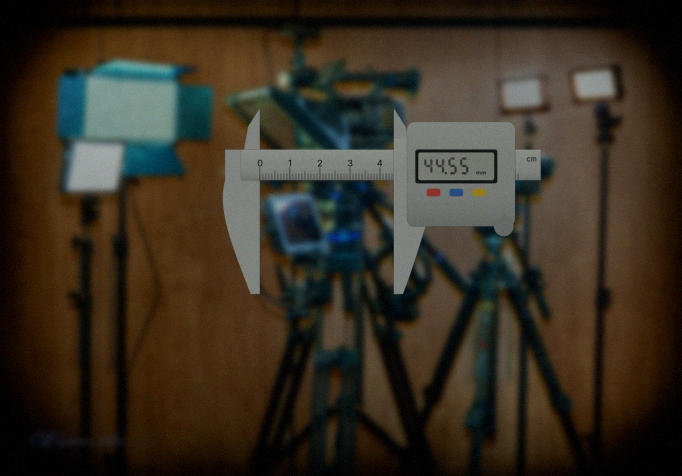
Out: value=44.55 unit=mm
